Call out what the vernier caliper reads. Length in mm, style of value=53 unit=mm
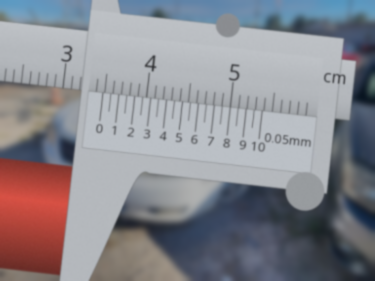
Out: value=34.8 unit=mm
